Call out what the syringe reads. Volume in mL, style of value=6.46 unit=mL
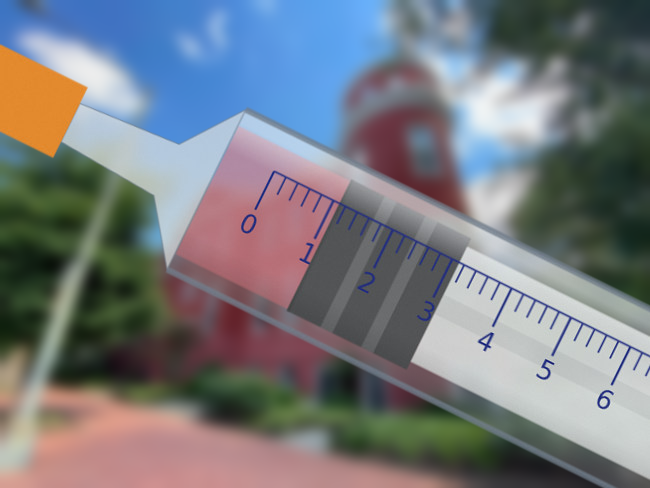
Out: value=1.1 unit=mL
